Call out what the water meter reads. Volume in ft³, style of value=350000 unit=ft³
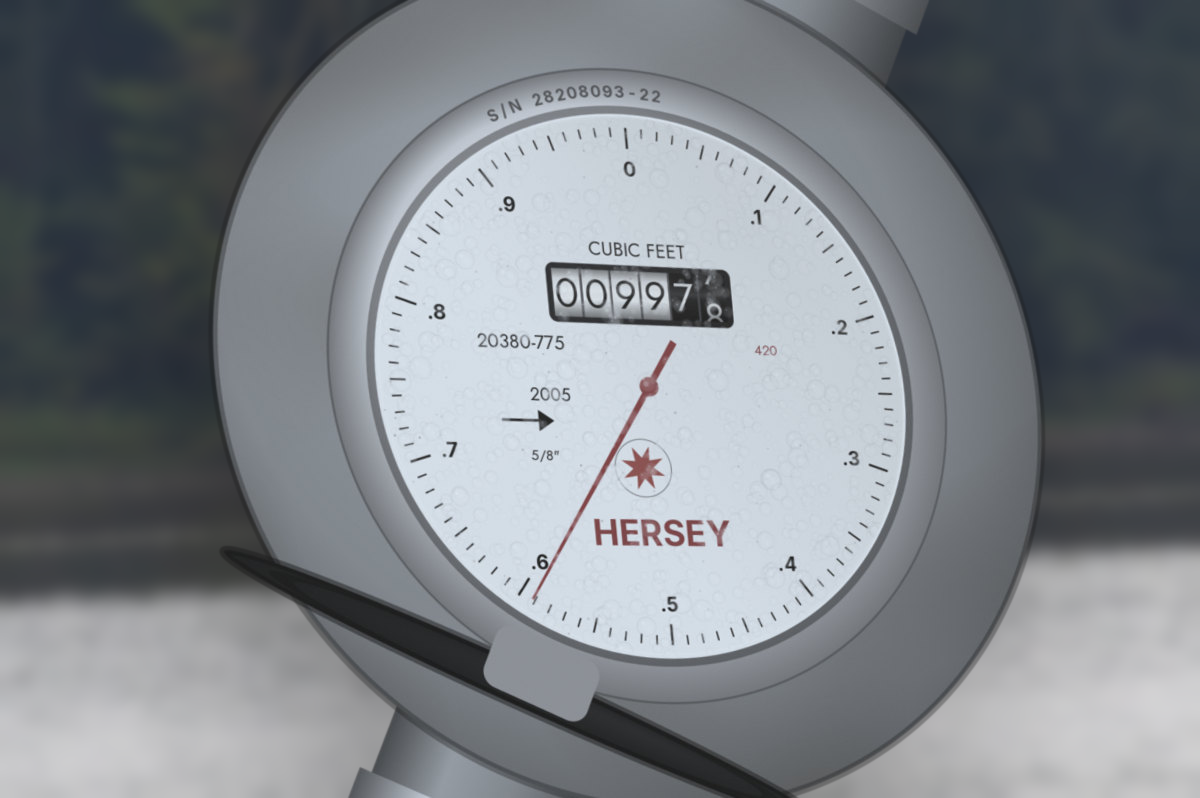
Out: value=9977.59 unit=ft³
